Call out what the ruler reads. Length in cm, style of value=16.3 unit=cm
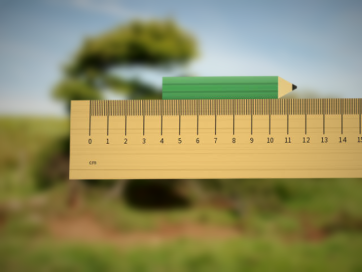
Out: value=7.5 unit=cm
